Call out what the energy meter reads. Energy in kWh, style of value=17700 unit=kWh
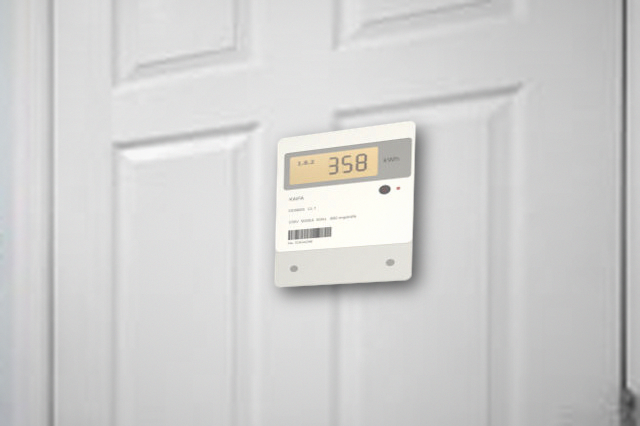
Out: value=358 unit=kWh
